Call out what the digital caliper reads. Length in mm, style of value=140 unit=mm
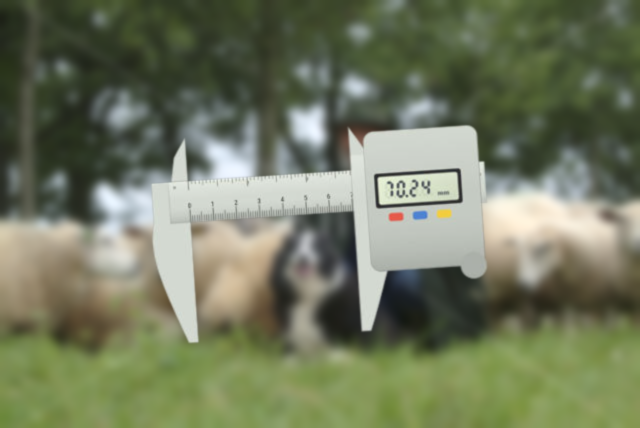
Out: value=70.24 unit=mm
